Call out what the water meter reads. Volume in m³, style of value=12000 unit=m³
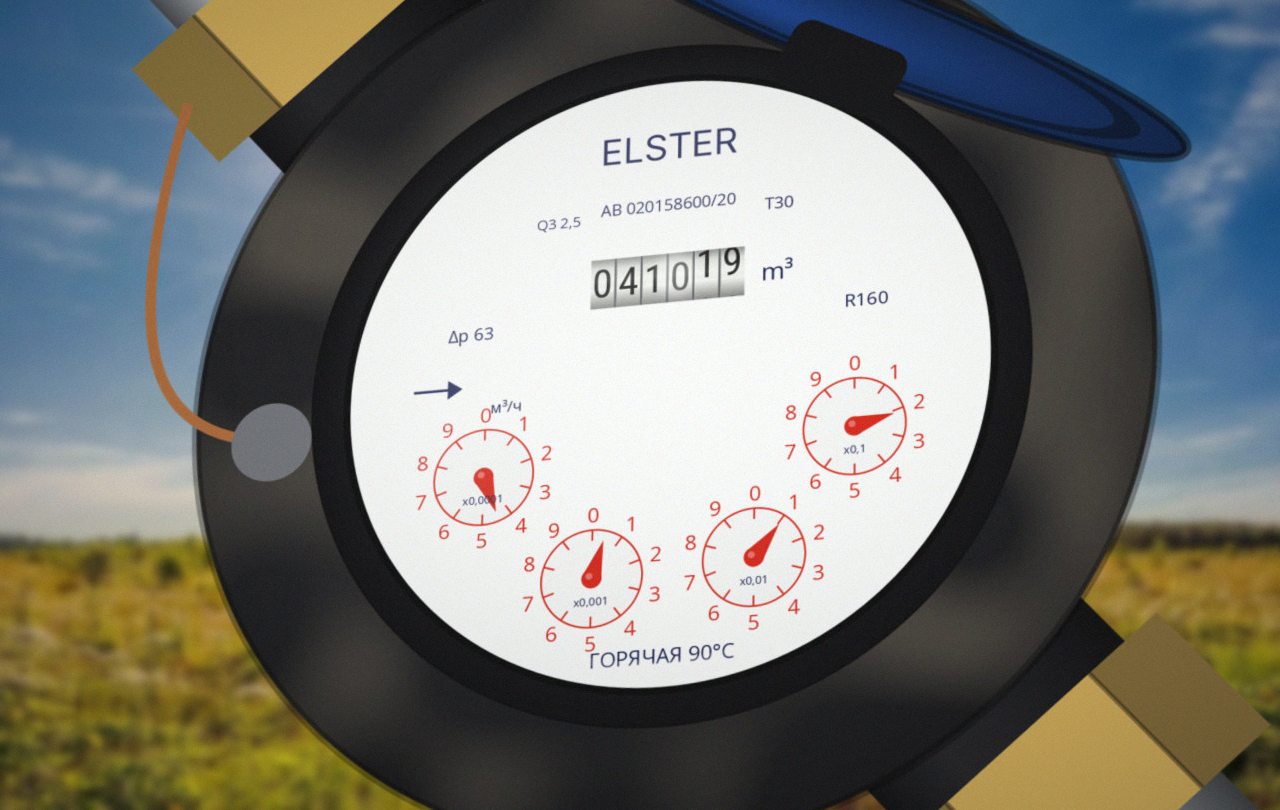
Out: value=41019.2104 unit=m³
